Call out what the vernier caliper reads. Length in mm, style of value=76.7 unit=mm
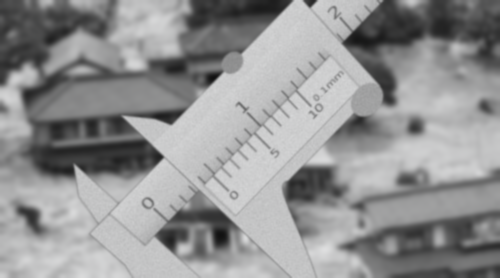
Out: value=4.8 unit=mm
